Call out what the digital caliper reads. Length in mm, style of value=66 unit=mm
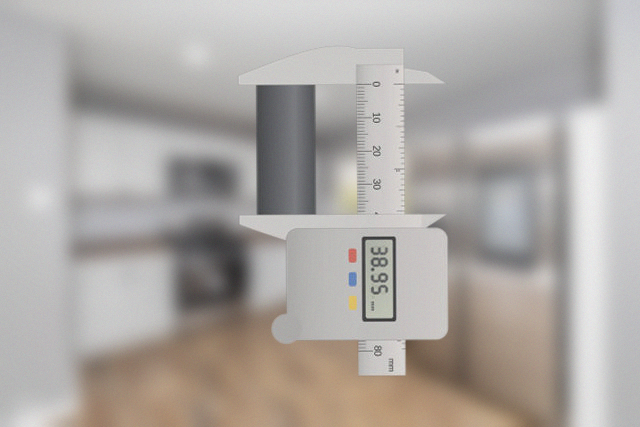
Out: value=38.95 unit=mm
